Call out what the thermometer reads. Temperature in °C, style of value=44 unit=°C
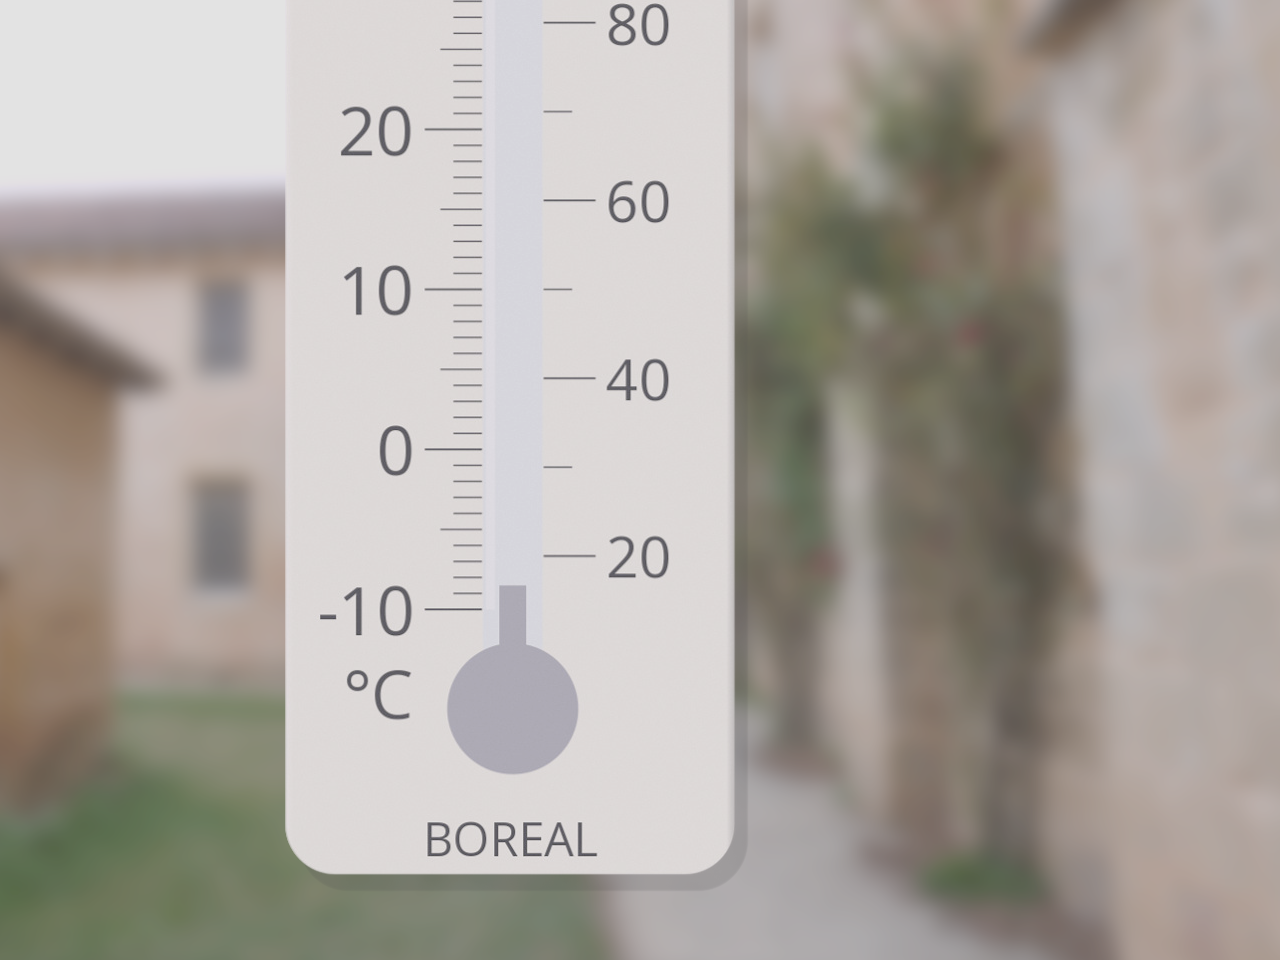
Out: value=-8.5 unit=°C
